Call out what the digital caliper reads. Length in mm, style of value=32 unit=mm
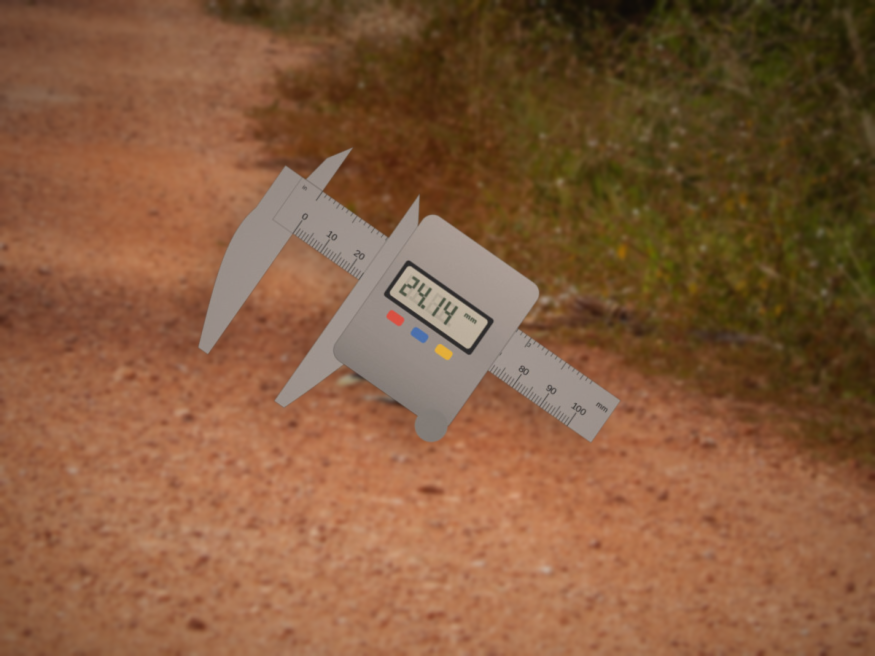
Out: value=24.14 unit=mm
